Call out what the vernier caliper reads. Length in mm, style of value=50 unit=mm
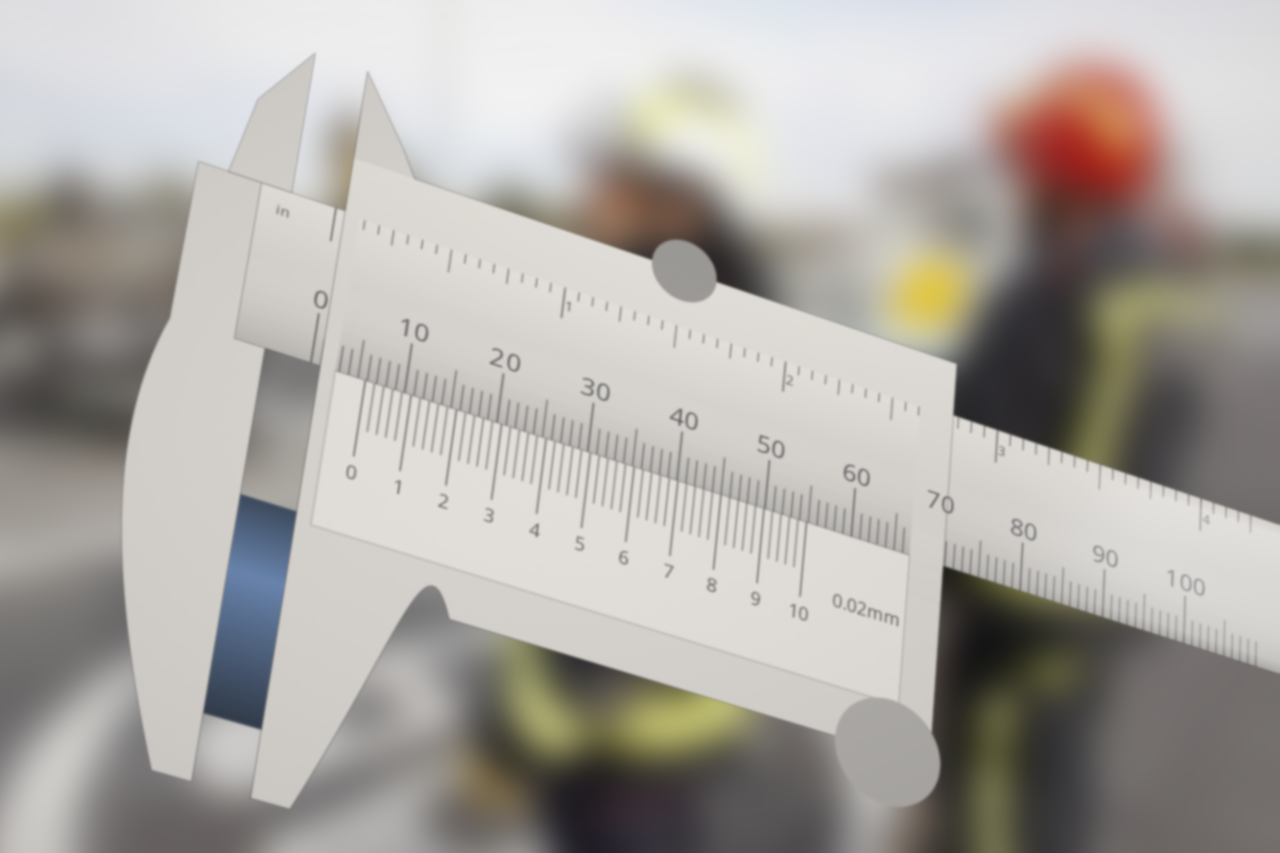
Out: value=5.8 unit=mm
